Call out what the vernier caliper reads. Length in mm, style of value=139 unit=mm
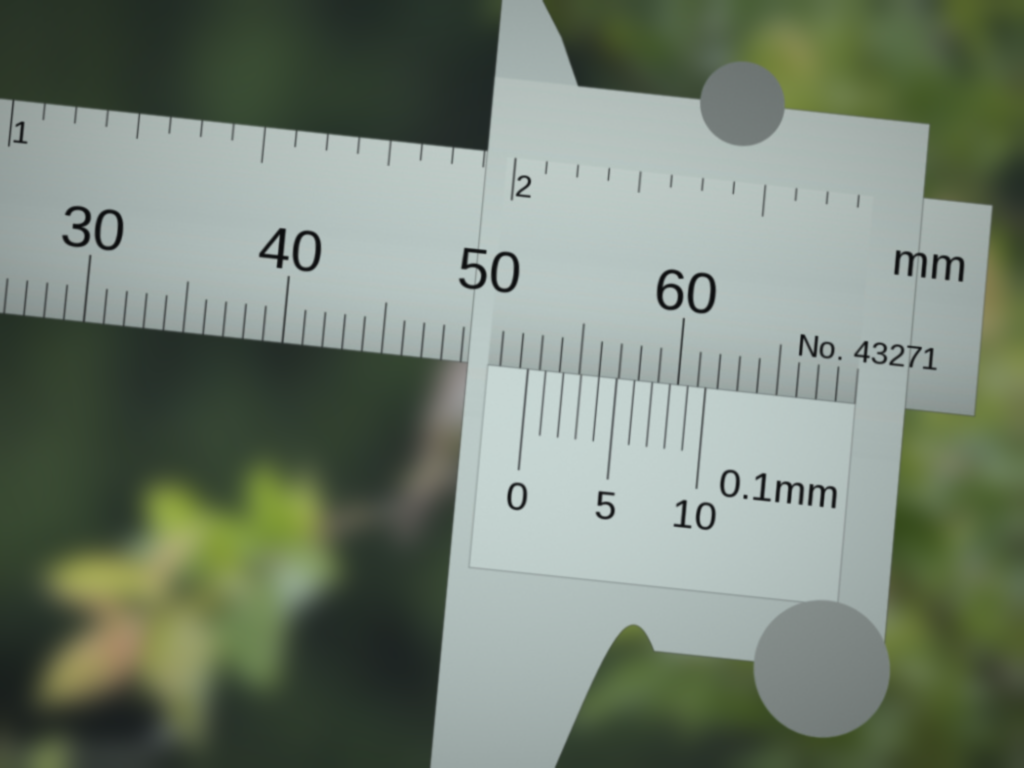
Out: value=52.4 unit=mm
